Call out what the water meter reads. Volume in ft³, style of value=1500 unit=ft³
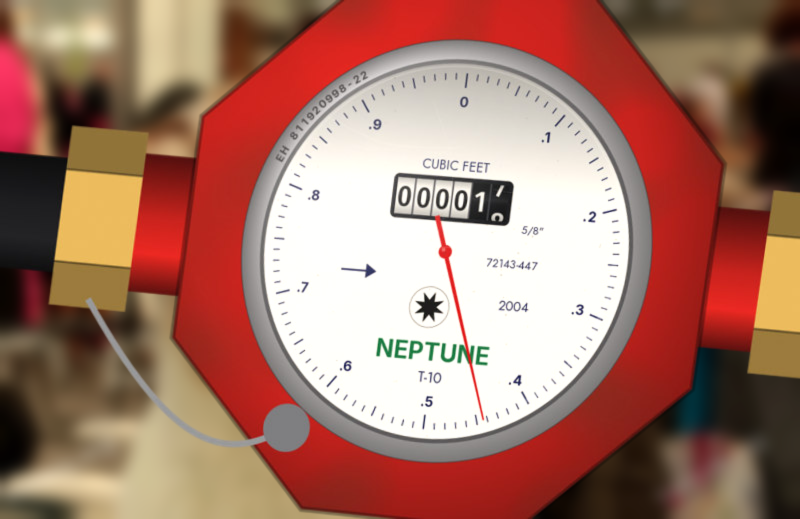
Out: value=17.44 unit=ft³
